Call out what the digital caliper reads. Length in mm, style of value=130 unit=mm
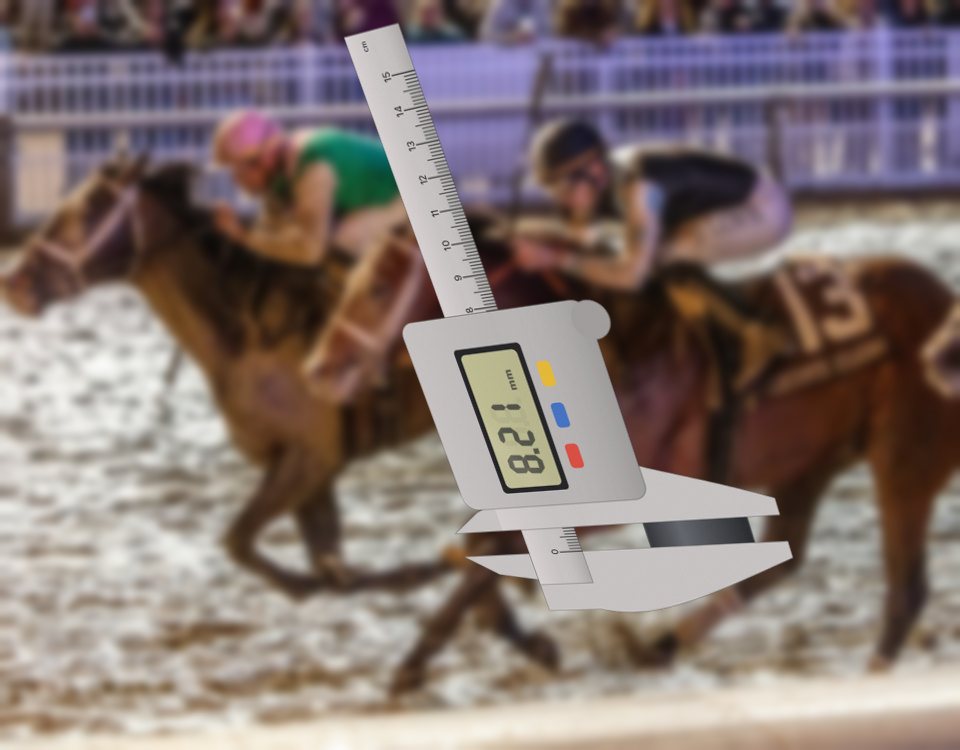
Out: value=8.21 unit=mm
